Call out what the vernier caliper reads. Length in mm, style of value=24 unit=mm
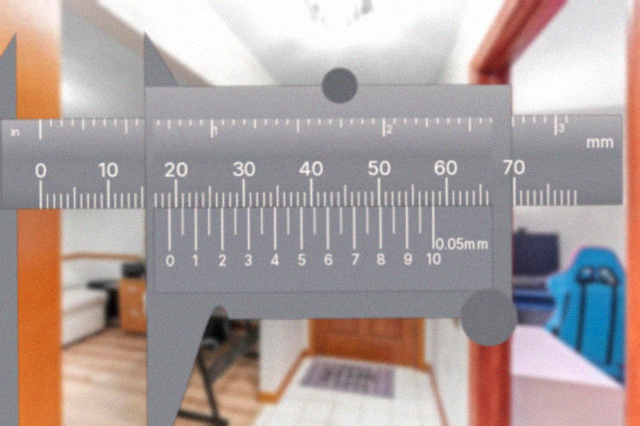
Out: value=19.0 unit=mm
